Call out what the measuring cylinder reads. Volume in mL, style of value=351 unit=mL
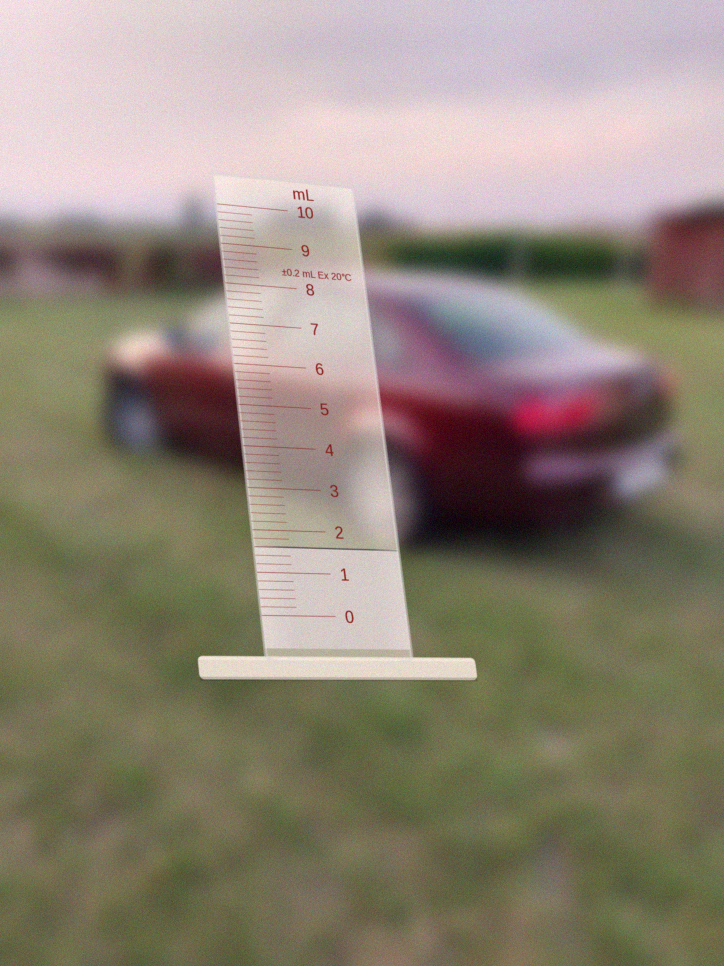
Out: value=1.6 unit=mL
